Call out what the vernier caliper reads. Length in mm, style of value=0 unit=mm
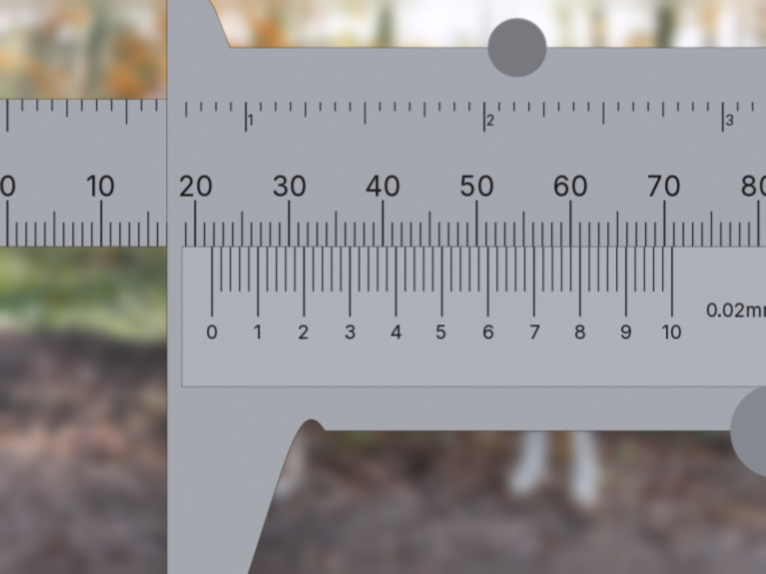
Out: value=21.8 unit=mm
